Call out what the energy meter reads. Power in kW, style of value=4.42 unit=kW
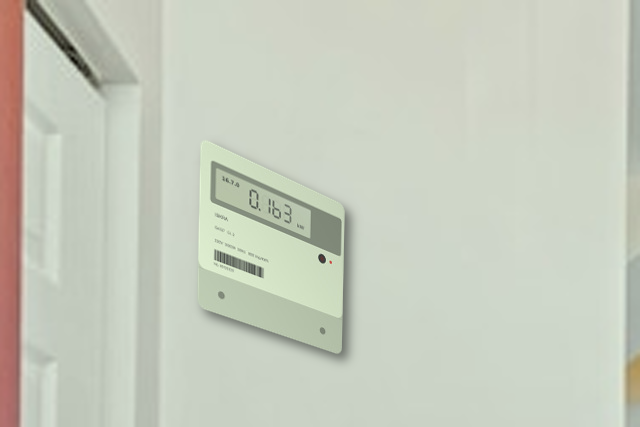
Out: value=0.163 unit=kW
